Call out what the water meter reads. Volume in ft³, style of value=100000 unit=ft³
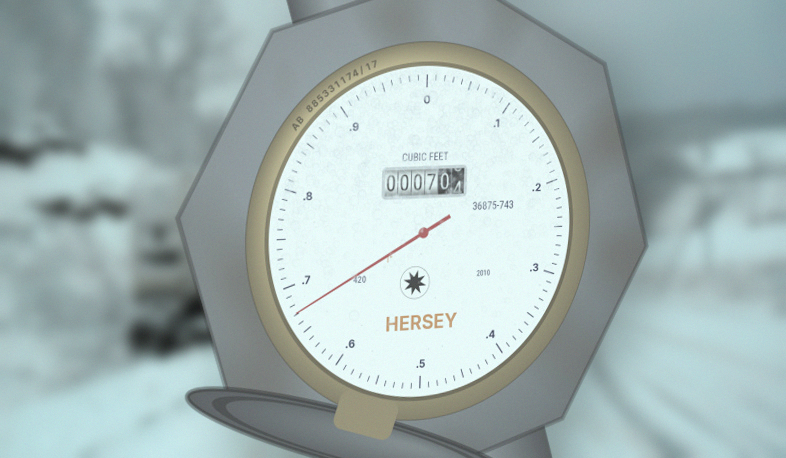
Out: value=703.67 unit=ft³
